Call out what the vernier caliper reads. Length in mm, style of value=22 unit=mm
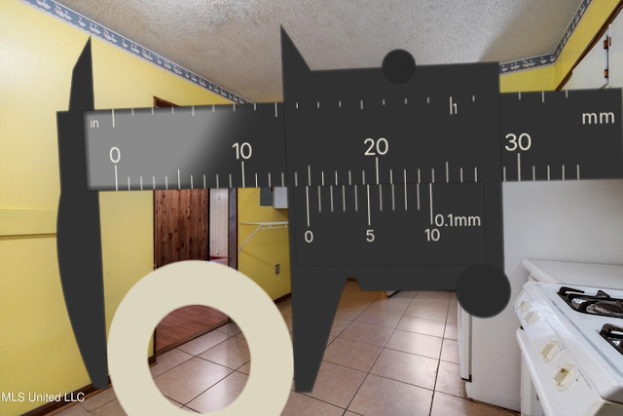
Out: value=14.8 unit=mm
